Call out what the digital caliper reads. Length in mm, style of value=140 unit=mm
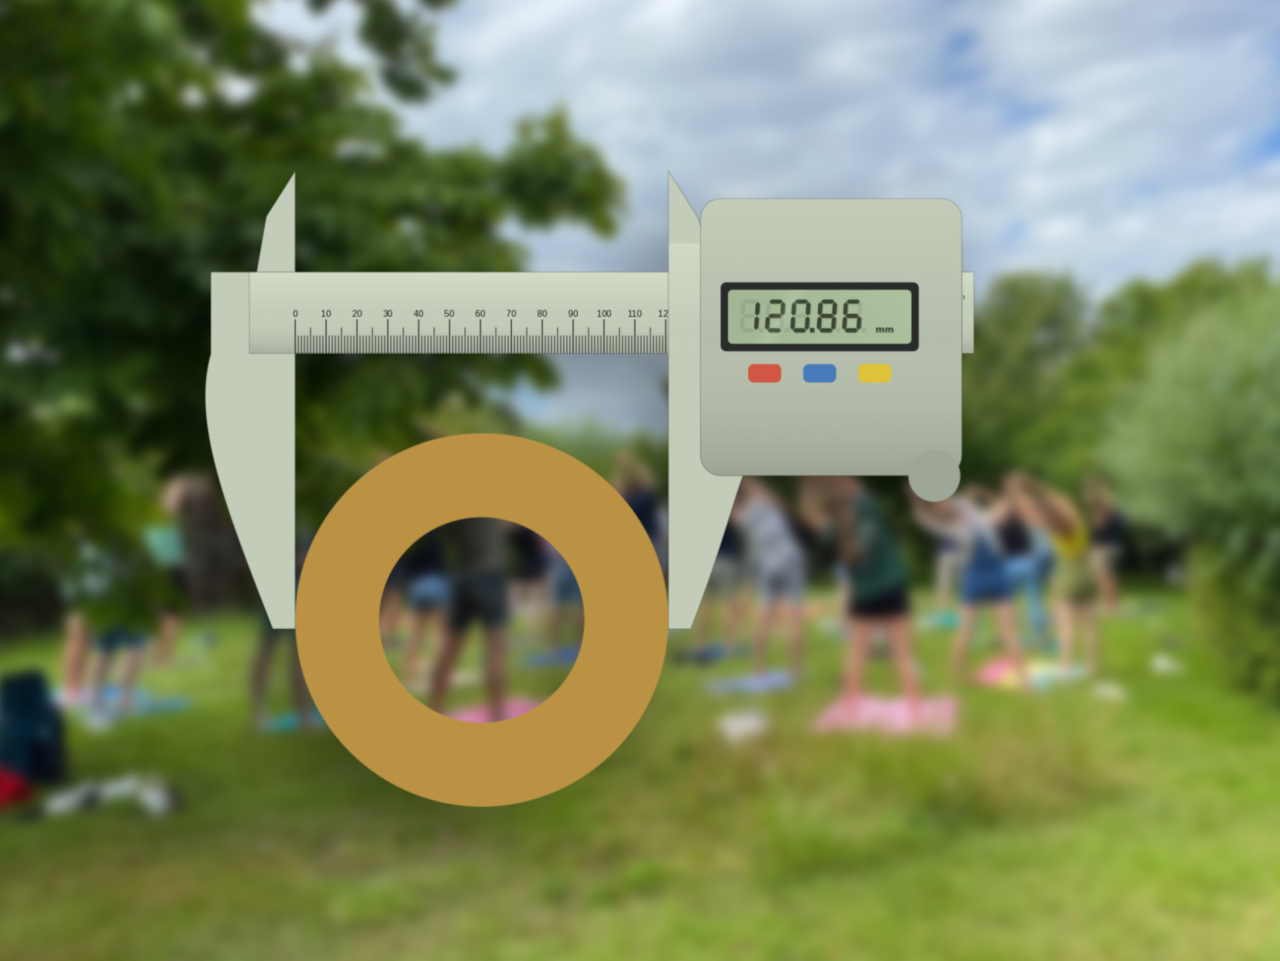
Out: value=120.86 unit=mm
